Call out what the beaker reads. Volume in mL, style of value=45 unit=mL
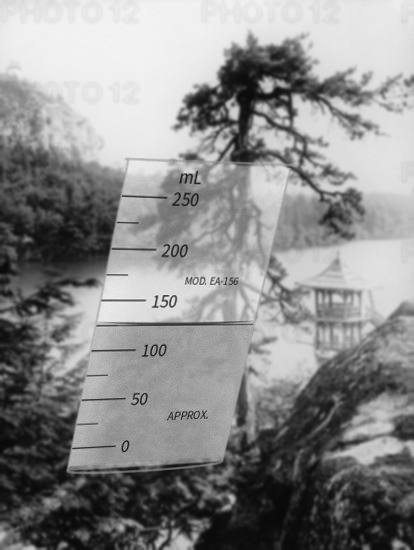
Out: value=125 unit=mL
